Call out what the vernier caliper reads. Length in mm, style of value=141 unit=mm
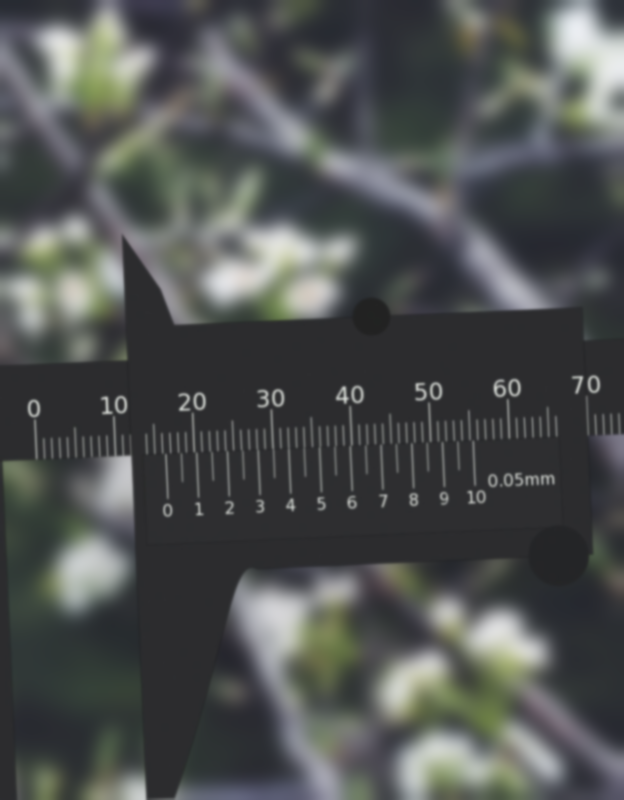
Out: value=16.4 unit=mm
